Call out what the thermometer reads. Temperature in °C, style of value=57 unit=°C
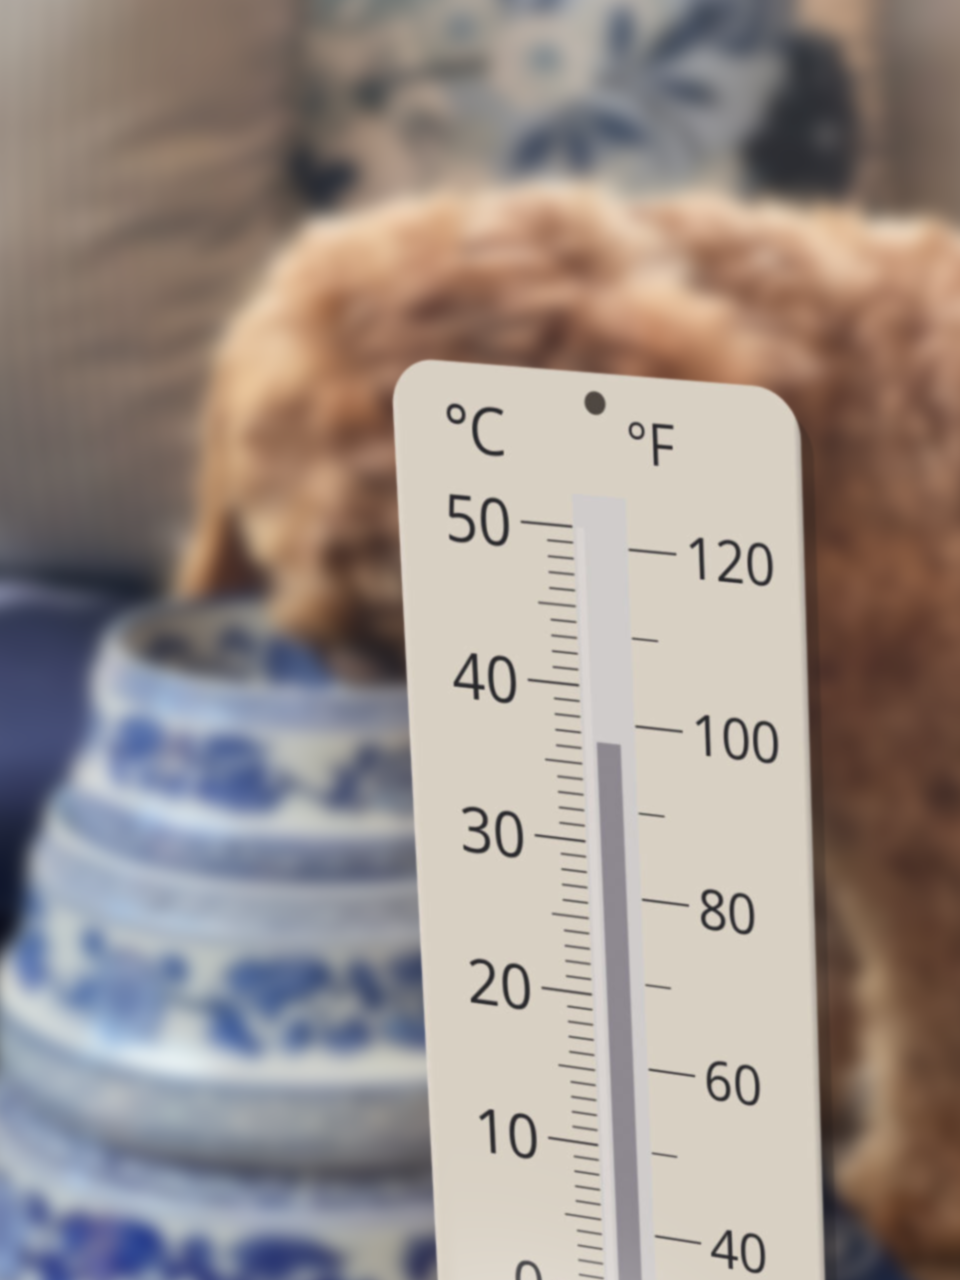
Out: value=36.5 unit=°C
